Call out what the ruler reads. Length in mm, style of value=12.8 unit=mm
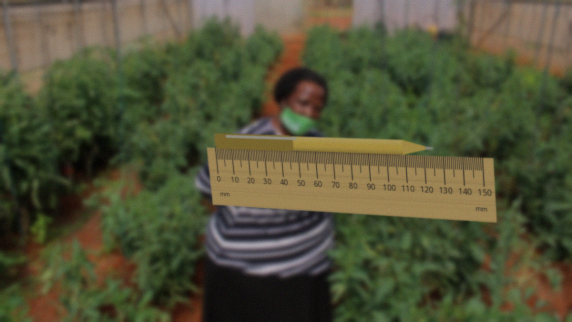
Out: value=125 unit=mm
